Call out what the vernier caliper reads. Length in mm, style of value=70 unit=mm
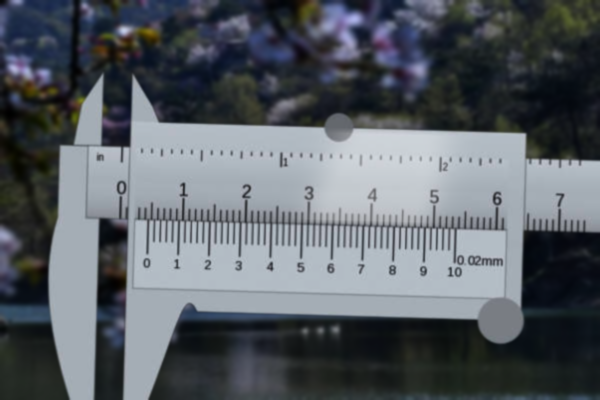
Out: value=4.5 unit=mm
